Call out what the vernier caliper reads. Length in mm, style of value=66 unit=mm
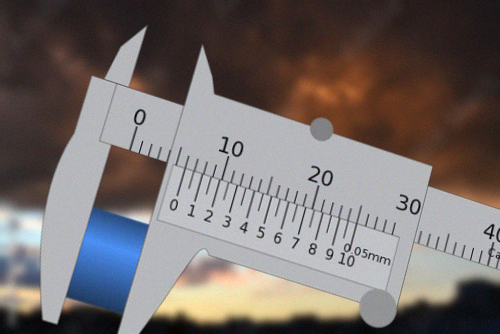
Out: value=6.0 unit=mm
